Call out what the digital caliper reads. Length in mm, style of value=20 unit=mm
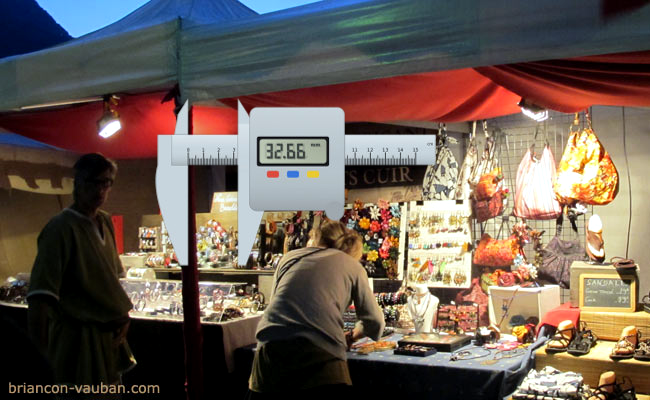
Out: value=32.66 unit=mm
